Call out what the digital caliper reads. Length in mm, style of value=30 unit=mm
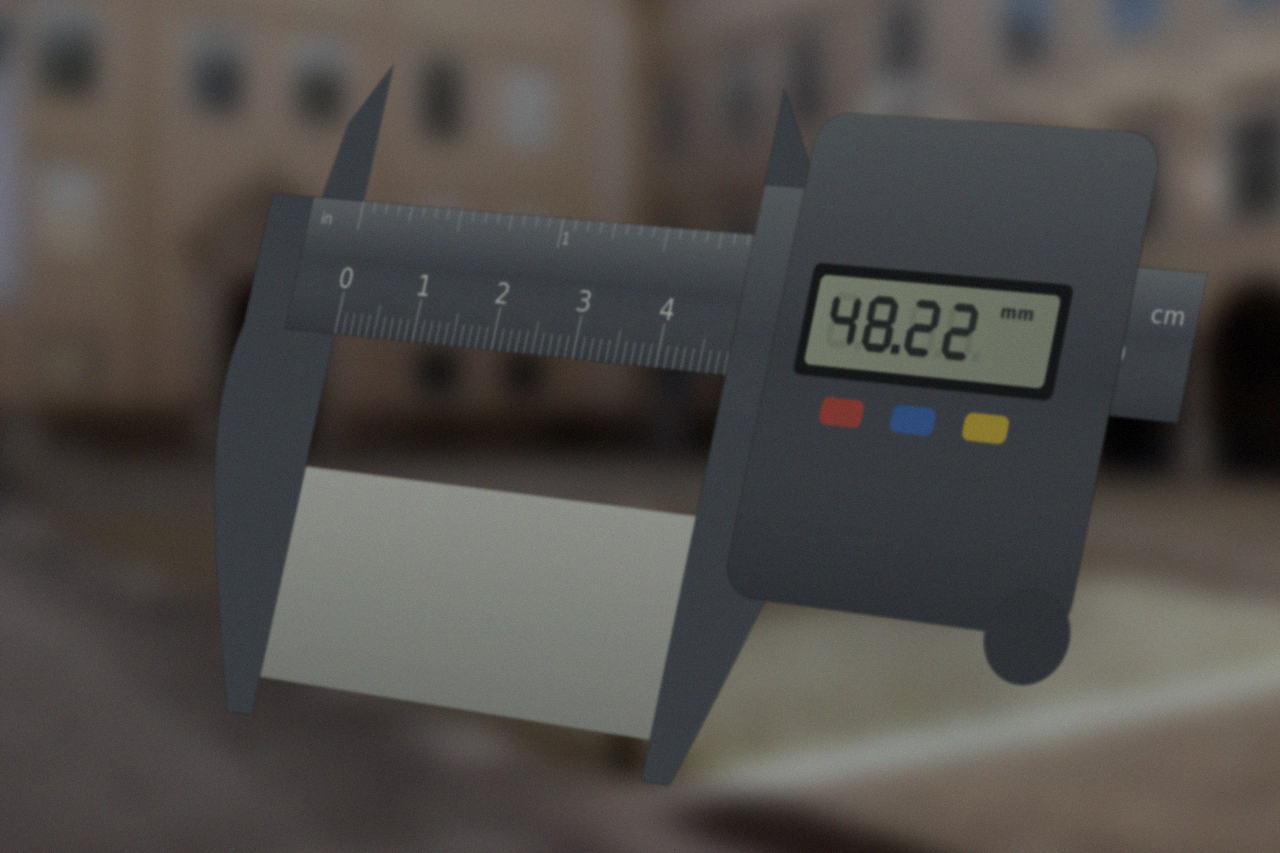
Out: value=48.22 unit=mm
